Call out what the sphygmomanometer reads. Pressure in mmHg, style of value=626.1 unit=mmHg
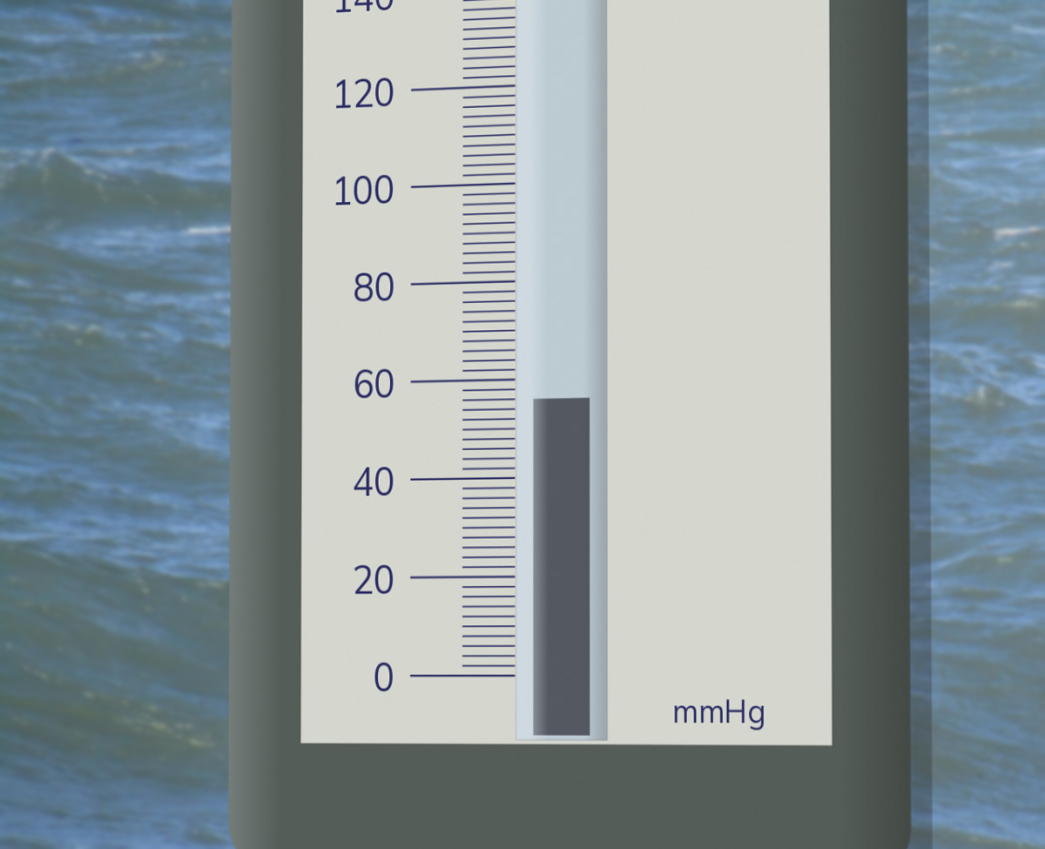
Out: value=56 unit=mmHg
